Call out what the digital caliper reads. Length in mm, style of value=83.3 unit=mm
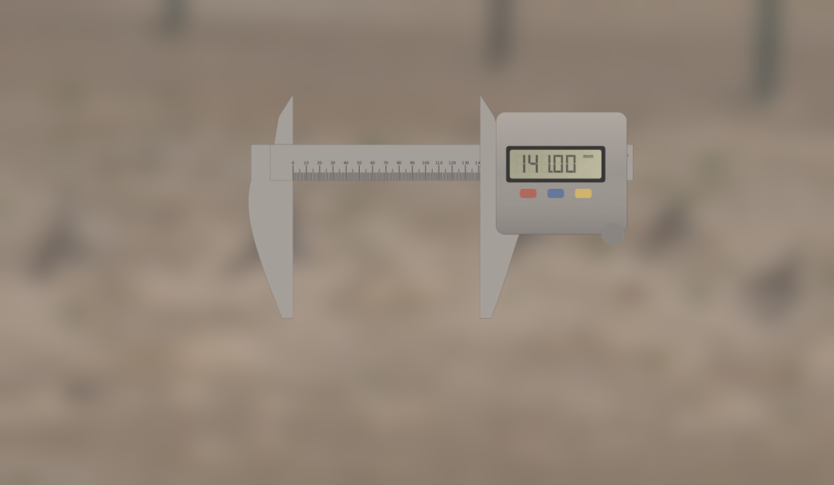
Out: value=141.00 unit=mm
